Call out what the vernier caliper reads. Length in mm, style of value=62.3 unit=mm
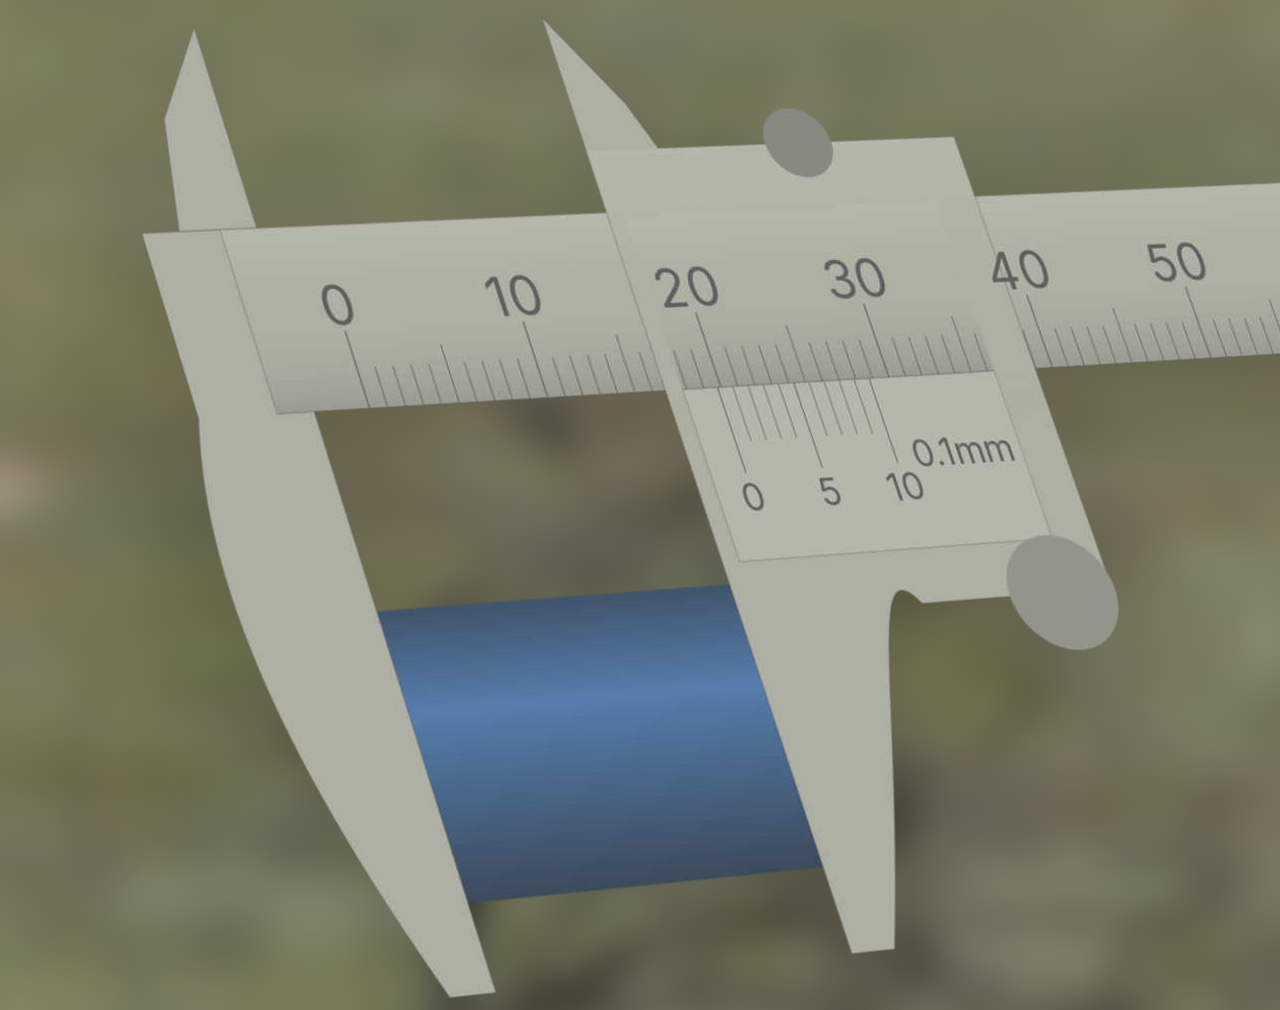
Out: value=19.8 unit=mm
